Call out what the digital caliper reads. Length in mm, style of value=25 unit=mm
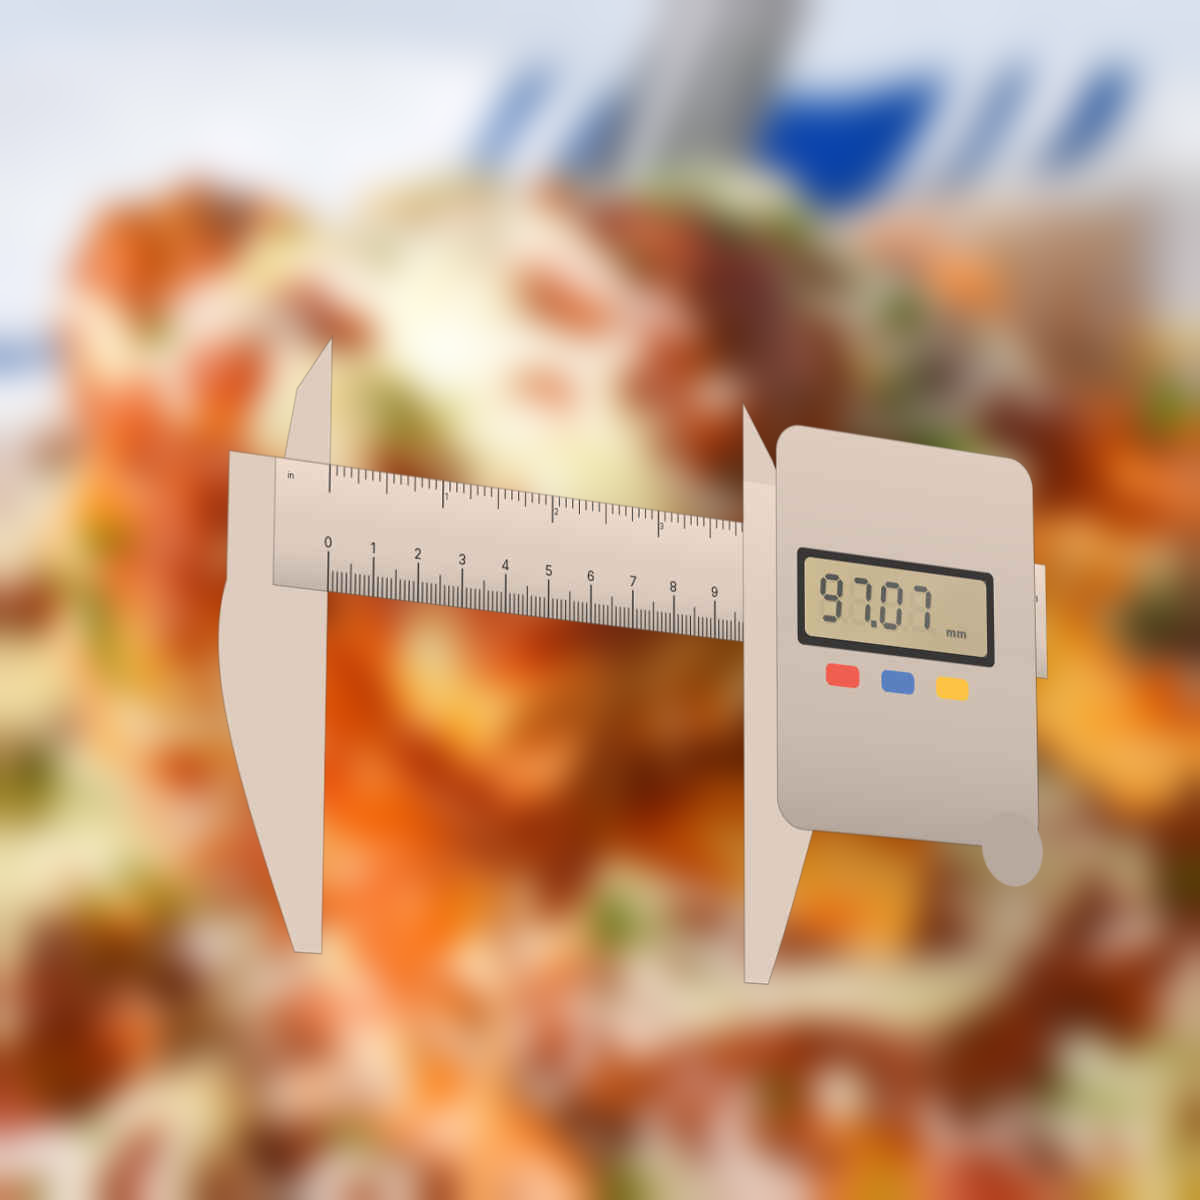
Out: value=97.07 unit=mm
